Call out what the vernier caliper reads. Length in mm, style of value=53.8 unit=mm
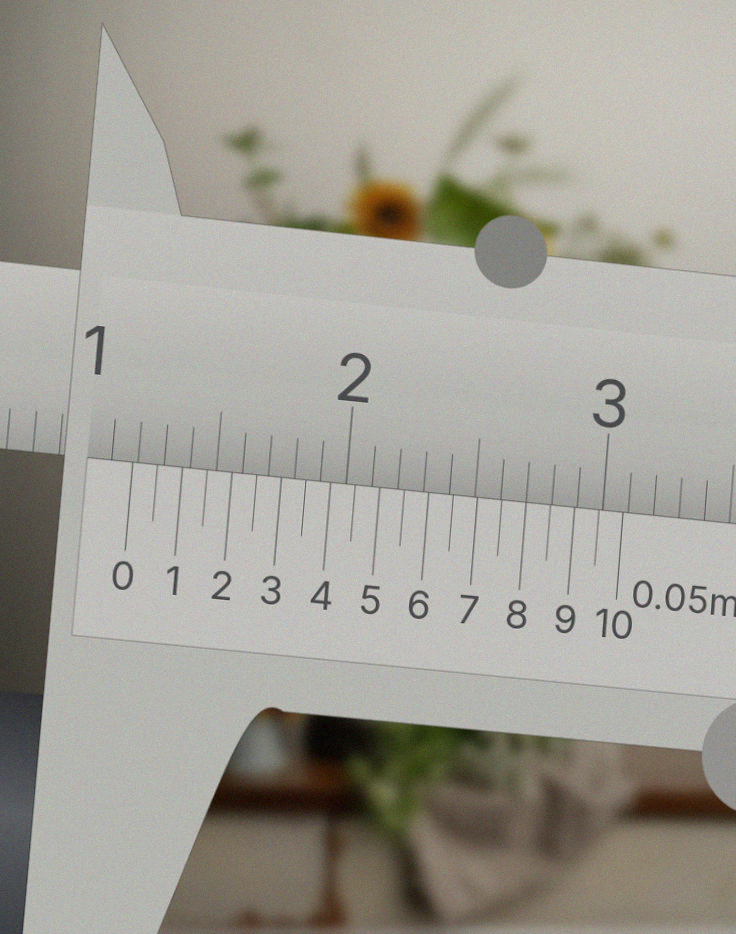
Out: value=11.80 unit=mm
